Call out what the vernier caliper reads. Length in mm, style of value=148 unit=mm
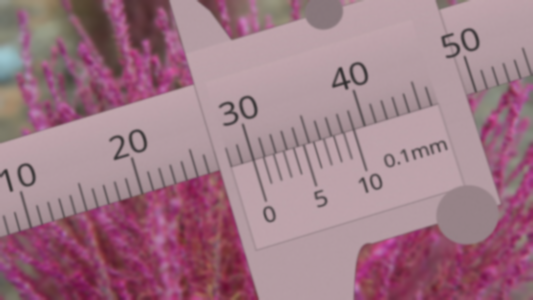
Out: value=30.0 unit=mm
